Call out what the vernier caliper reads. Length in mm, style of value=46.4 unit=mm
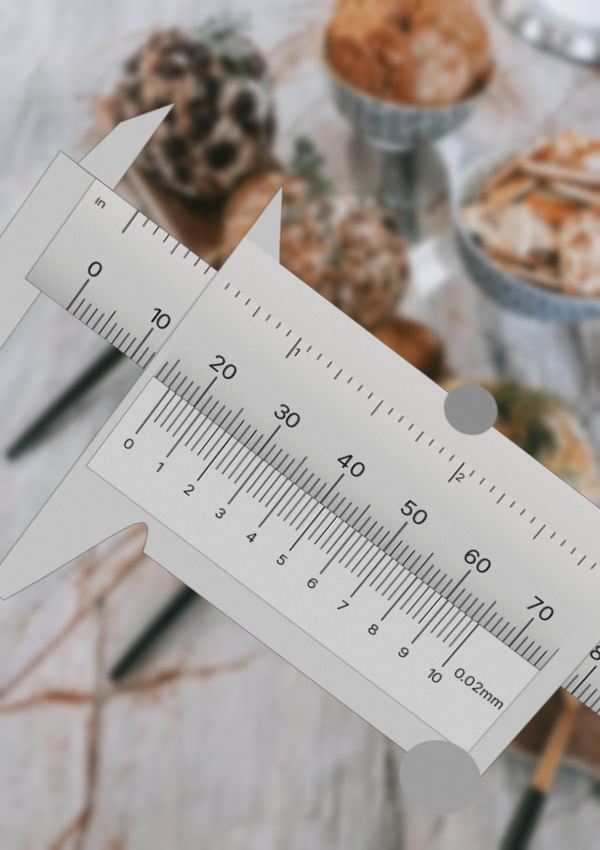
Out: value=16.2 unit=mm
